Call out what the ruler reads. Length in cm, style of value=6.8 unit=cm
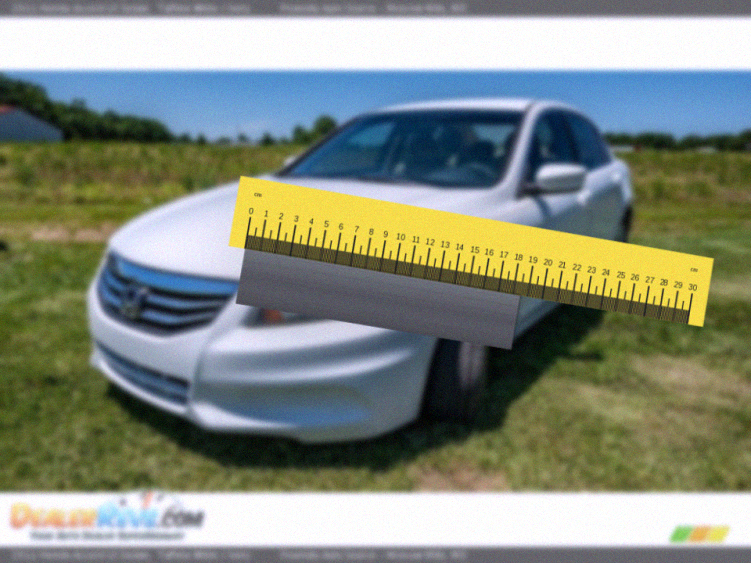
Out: value=18.5 unit=cm
